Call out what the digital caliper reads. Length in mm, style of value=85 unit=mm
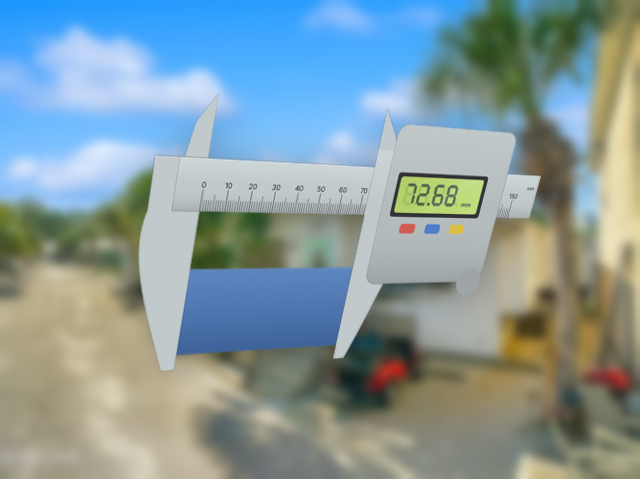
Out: value=72.68 unit=mm
